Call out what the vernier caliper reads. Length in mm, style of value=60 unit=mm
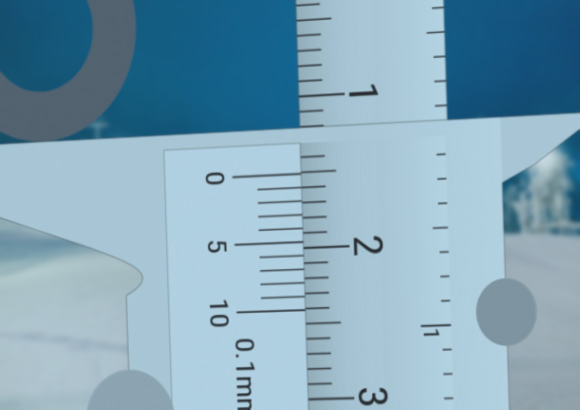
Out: value=15.1 unit=mm
